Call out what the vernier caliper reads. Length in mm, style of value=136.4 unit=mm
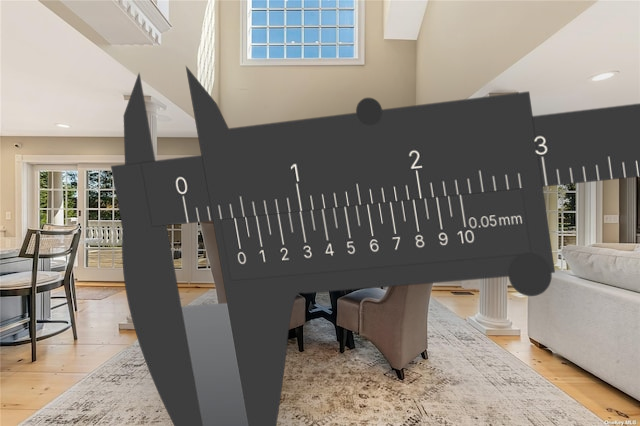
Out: value=4.2 unit=mm
